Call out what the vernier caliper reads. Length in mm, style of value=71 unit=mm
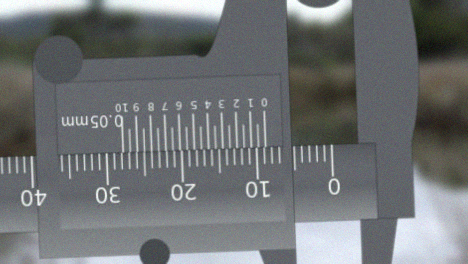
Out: value=8.8 unit=mm
